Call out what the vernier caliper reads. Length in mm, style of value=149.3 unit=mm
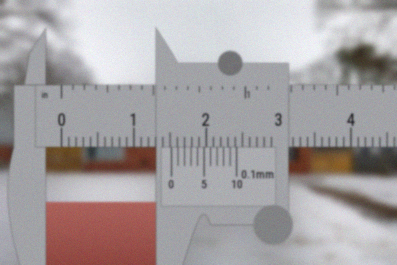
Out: value=15.2 unit=mm
